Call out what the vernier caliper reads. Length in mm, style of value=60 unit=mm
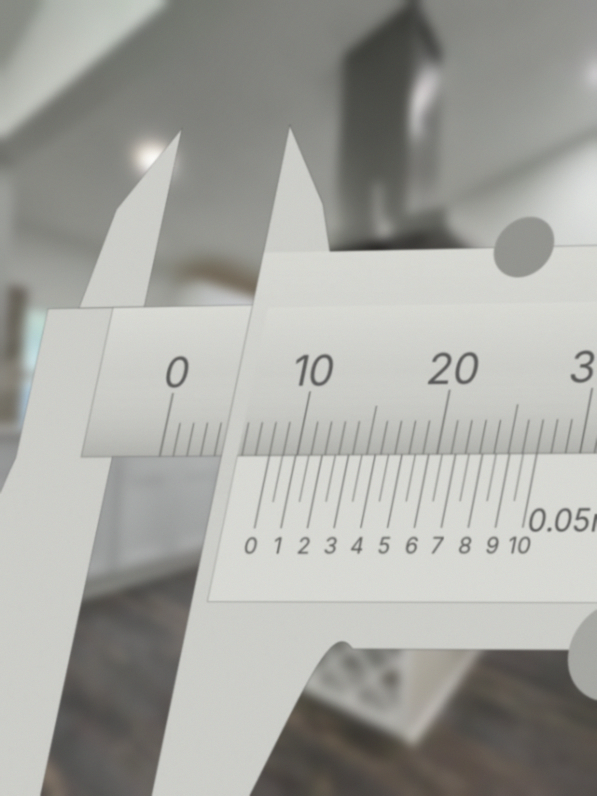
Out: value=8.0 unit=mm
